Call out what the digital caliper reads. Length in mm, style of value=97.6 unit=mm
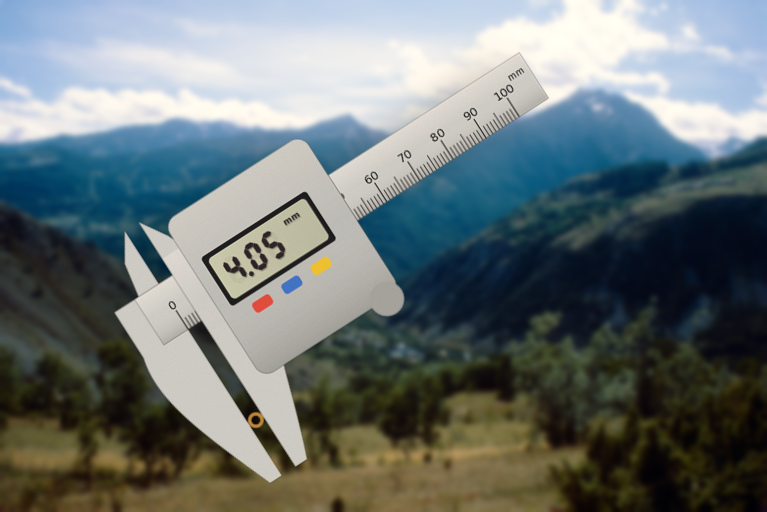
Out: value=4.05 unit=mm
